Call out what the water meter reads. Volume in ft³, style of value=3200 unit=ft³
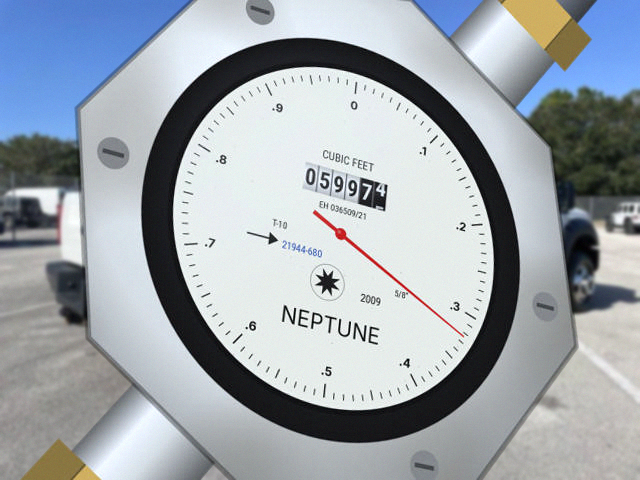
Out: value=59974.32 unit=ft³
